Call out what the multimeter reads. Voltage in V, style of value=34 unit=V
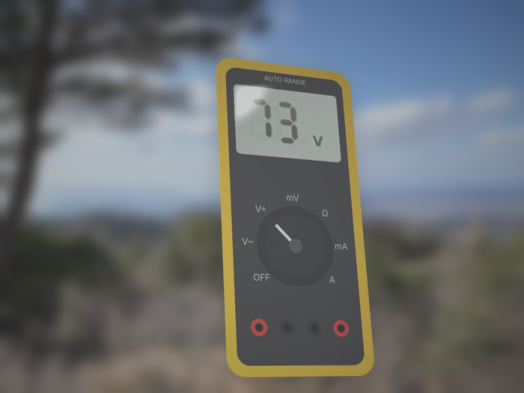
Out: value=73 unit=V
